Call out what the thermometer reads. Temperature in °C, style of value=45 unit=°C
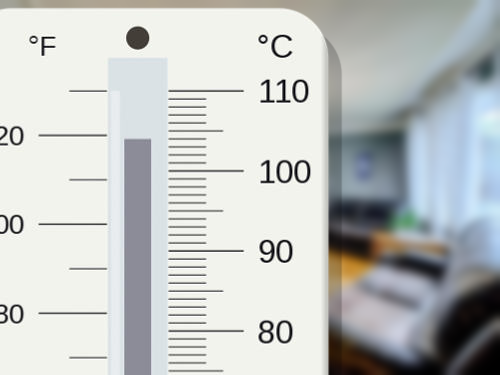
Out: value=104 unit=°C
